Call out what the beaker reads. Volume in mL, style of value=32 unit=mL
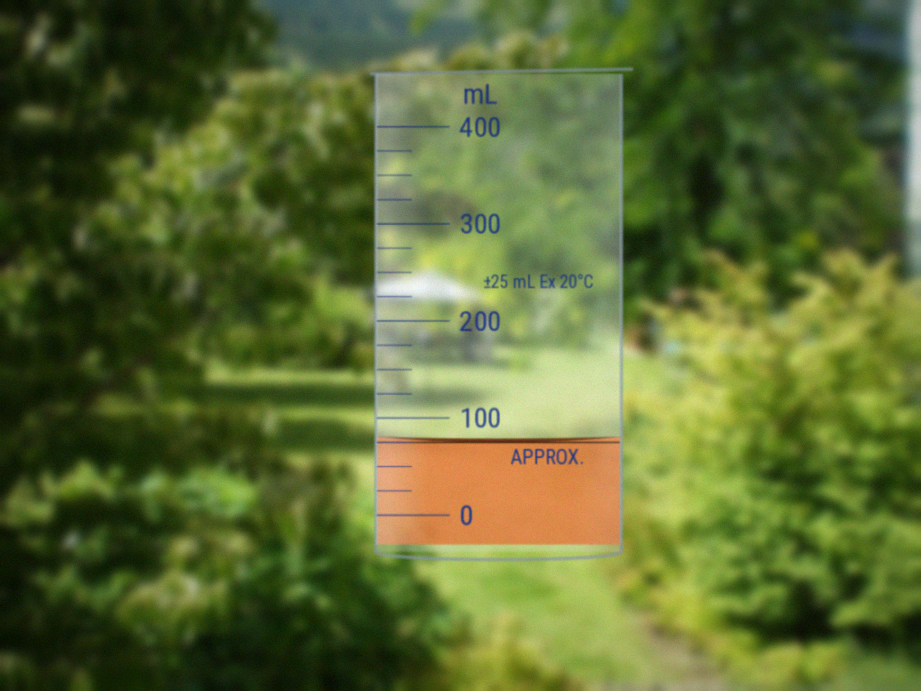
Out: value=75 unit=mL
